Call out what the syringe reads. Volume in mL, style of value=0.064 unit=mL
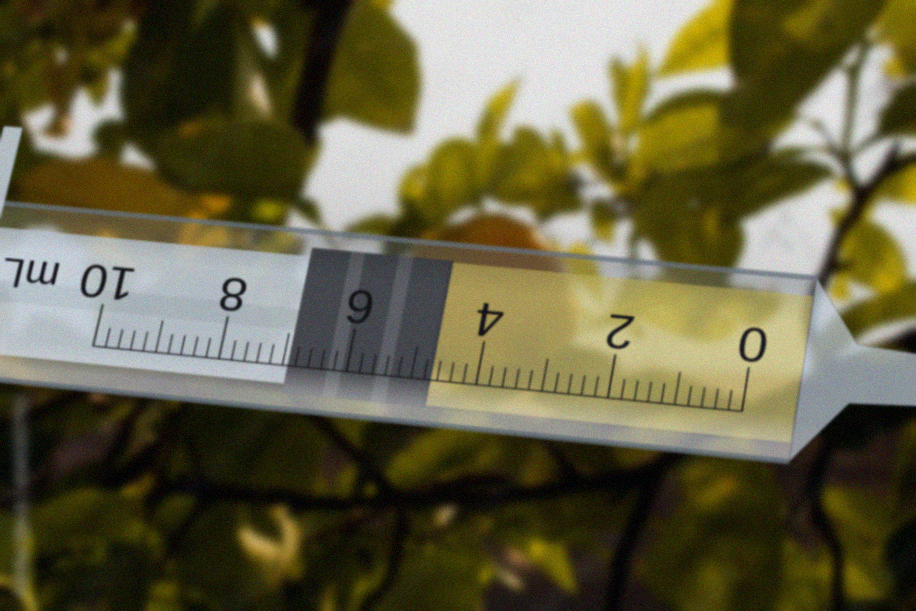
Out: value=4.7 unit=mL
